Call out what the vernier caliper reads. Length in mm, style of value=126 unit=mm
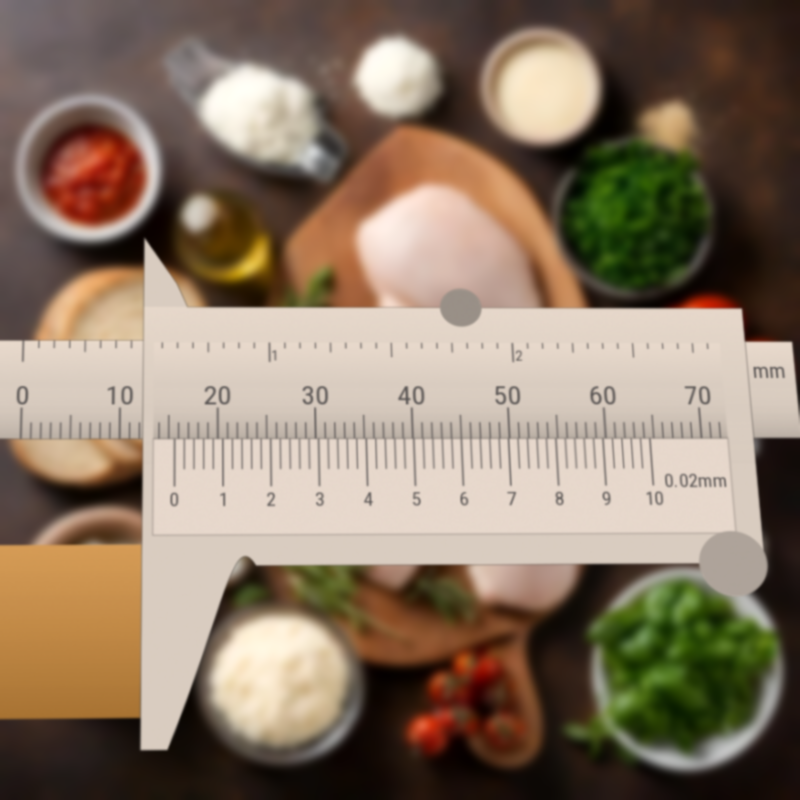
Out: value=15.6 unit=mm
